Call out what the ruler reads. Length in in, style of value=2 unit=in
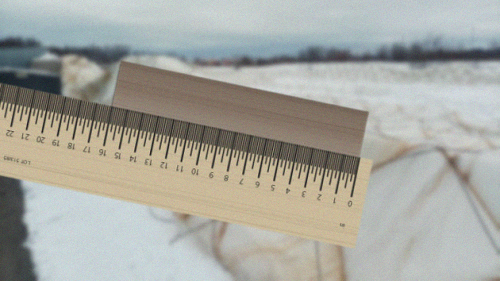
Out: value=16 unit=in
